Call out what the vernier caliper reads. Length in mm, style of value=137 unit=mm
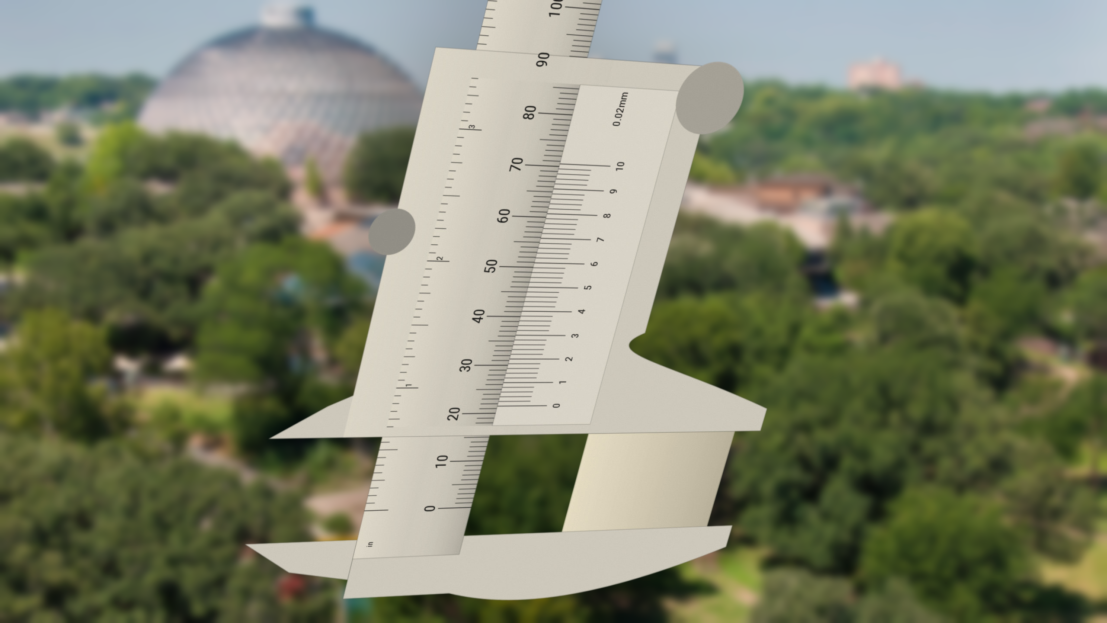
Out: value=21.5 unit=mm
